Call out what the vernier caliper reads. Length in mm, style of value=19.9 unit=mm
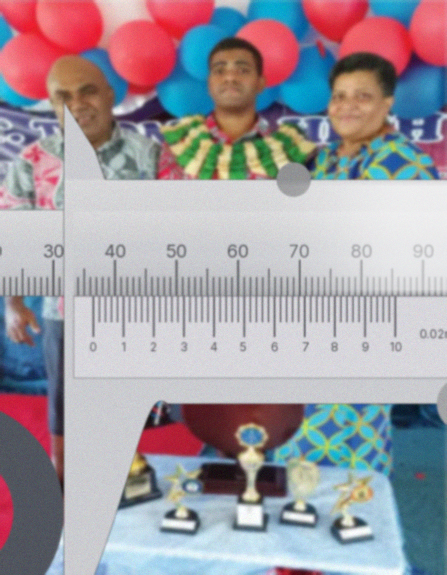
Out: value=36.5 unit=mm
